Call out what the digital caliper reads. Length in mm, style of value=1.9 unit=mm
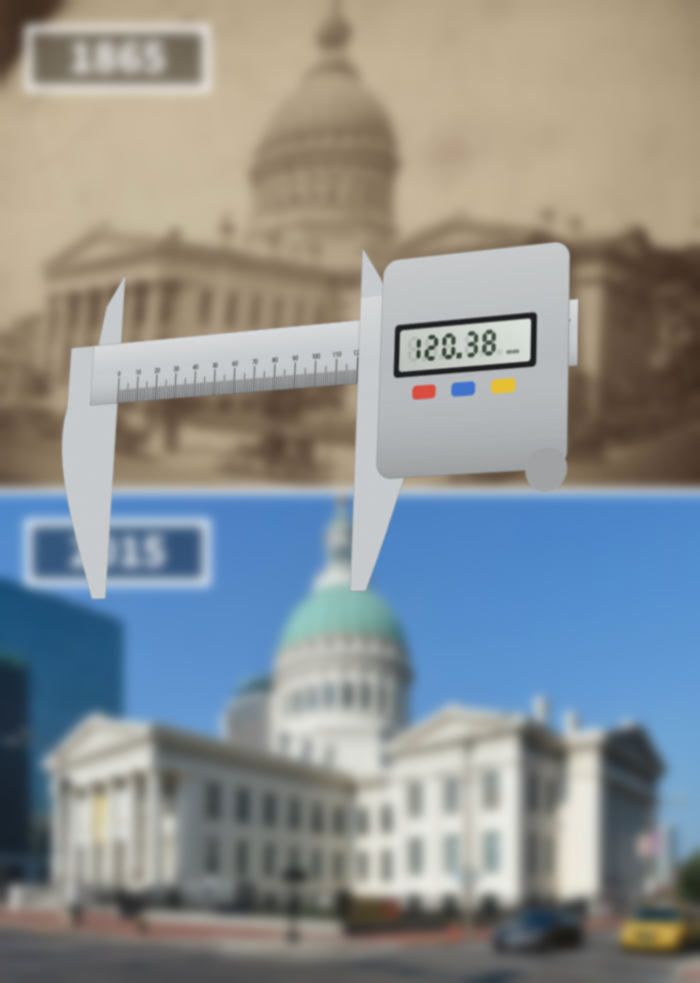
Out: value=120.38 unit=mm
